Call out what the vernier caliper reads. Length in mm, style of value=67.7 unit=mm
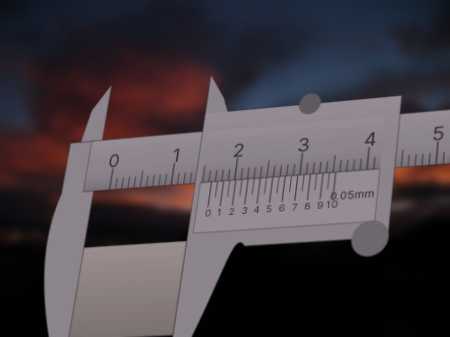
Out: value=16.4 unit=mm
